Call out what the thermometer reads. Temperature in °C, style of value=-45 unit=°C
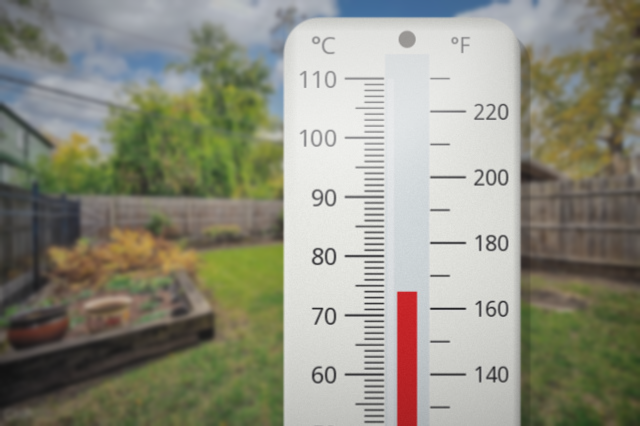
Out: value=74 unit=°C
